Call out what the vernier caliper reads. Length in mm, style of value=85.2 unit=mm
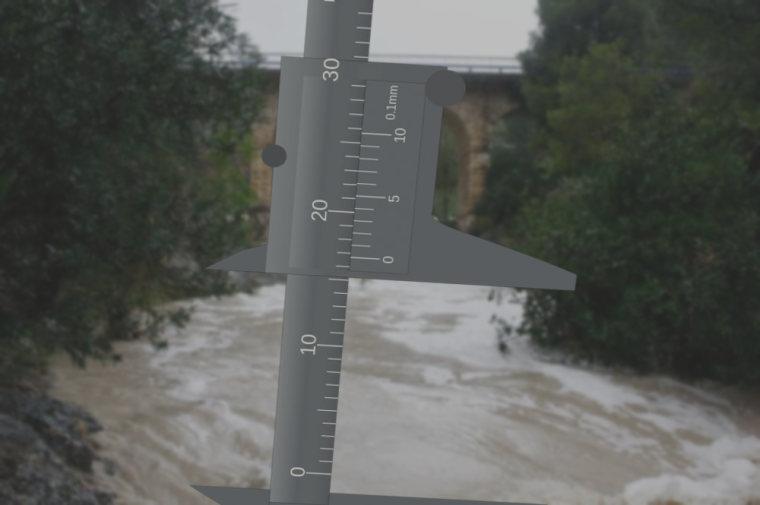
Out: value=16.7 unit=mm
